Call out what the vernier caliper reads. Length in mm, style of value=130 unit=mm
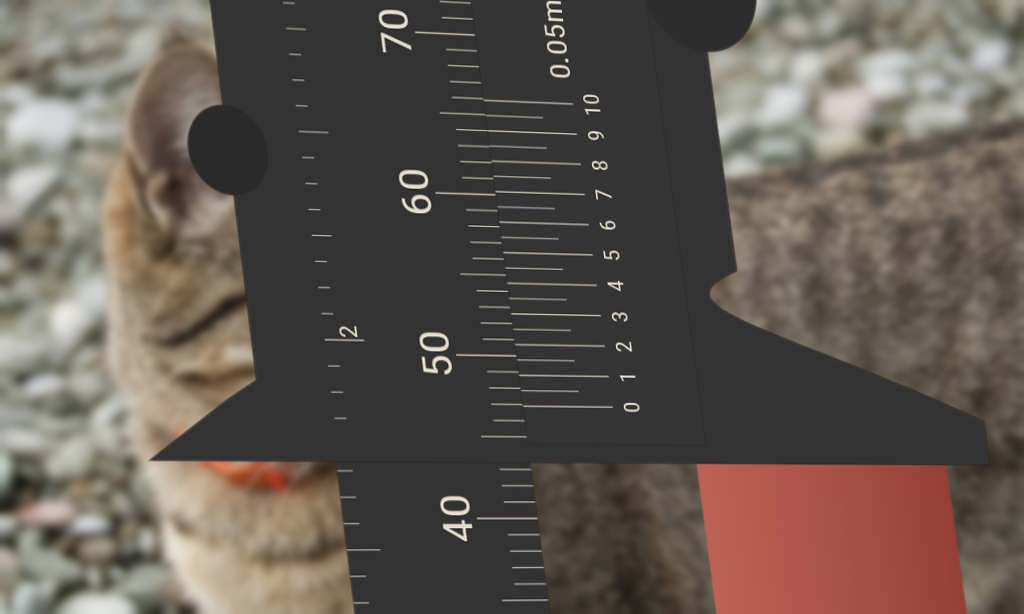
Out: value=46.9 unit=mm
